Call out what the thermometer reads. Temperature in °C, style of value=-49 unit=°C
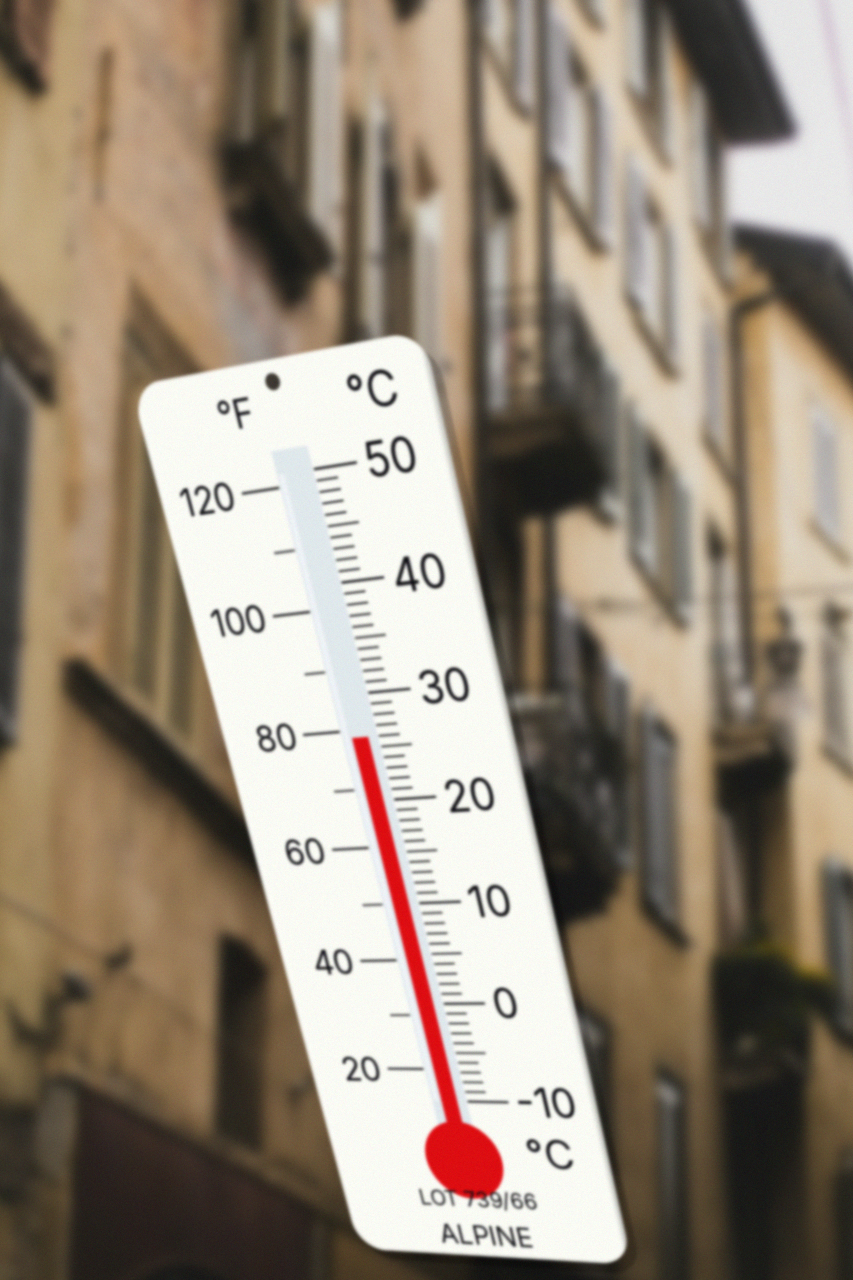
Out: value=26 unit=°C
